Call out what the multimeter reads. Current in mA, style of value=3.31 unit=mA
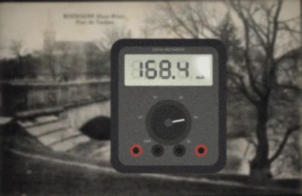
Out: value=168.4 unit=mA
